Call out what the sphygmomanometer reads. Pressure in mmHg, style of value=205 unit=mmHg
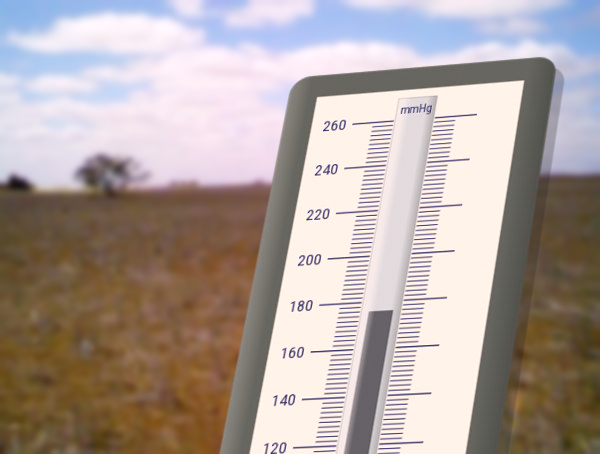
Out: value=176 unit=mmHg
